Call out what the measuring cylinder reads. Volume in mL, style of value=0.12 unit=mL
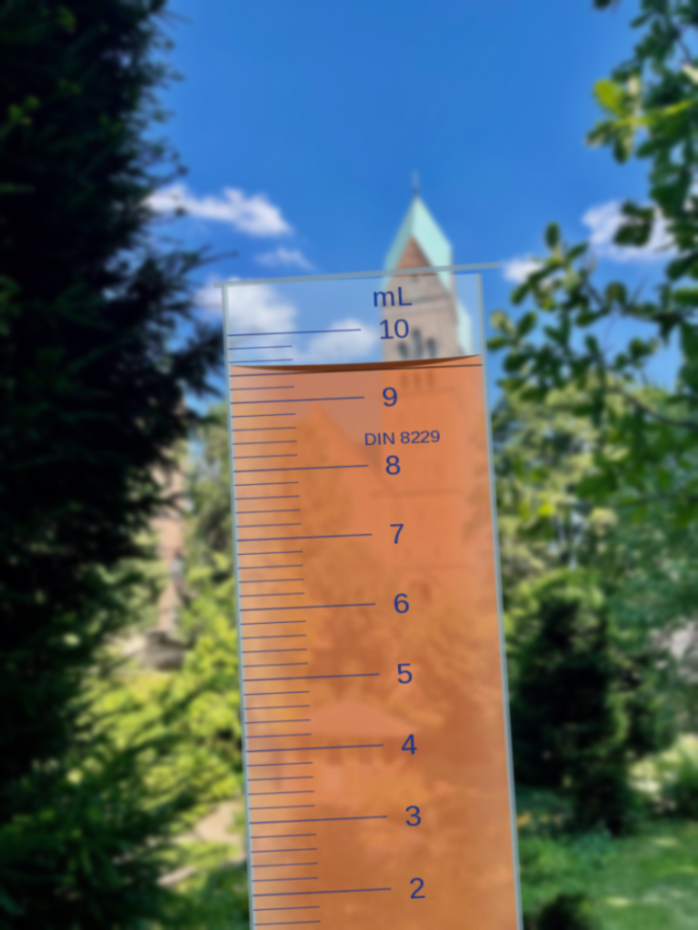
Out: value=9.4 unit=mL
